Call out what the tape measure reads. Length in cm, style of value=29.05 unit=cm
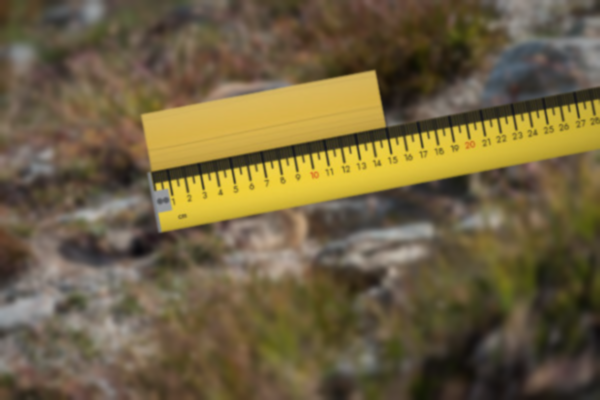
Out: value=15 unit=cm
